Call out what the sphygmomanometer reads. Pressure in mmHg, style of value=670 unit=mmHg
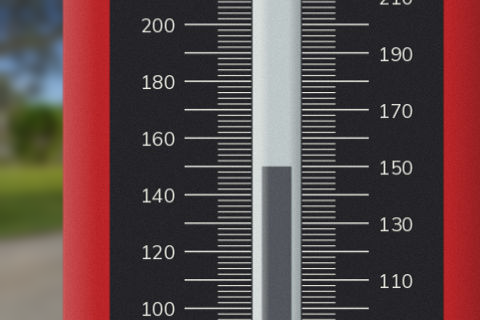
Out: value=150 unit=mmHg
